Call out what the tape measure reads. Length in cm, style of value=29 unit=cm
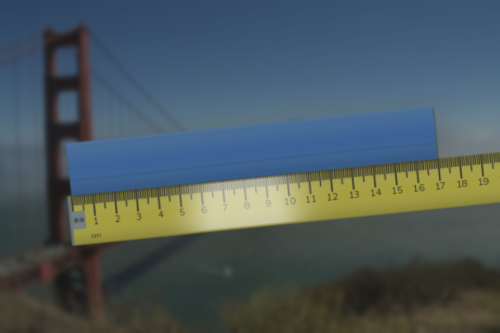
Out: value=17 unit=cm
